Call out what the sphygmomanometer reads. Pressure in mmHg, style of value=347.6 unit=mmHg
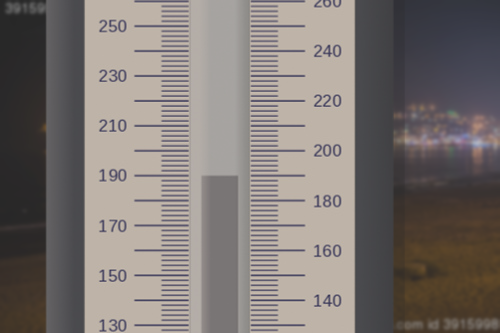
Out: value=190 unit=mmHg
